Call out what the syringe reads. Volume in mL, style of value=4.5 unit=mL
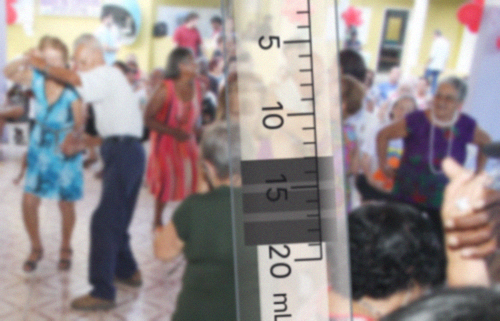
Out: value=13 unit=mL
